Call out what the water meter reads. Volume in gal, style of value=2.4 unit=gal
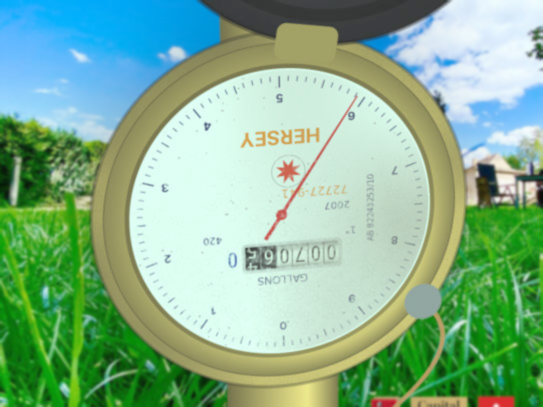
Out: value=70645.9 unit=gal
